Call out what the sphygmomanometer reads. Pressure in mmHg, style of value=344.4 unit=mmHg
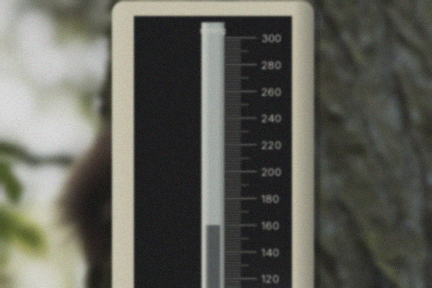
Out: value=160 unit=mmHg
